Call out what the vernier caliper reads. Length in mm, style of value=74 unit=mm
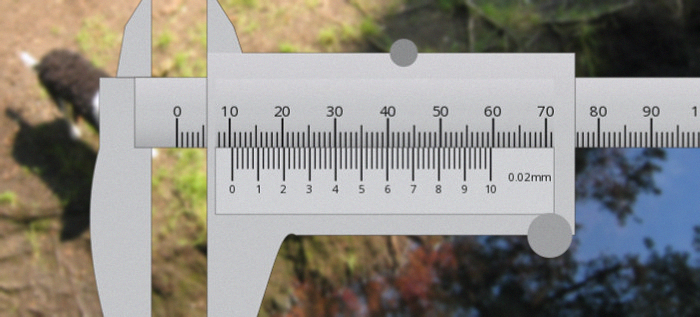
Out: value=10.5 unit=mm
